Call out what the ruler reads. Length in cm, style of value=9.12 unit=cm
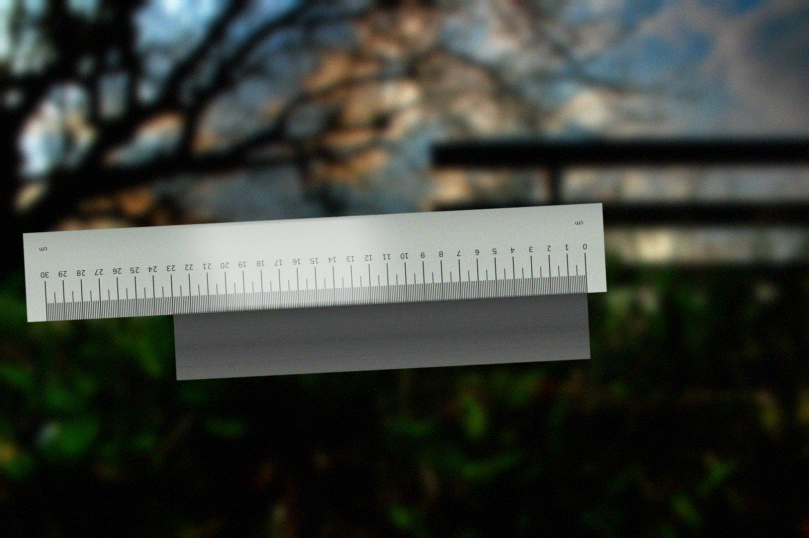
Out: value=23 unit=cm
